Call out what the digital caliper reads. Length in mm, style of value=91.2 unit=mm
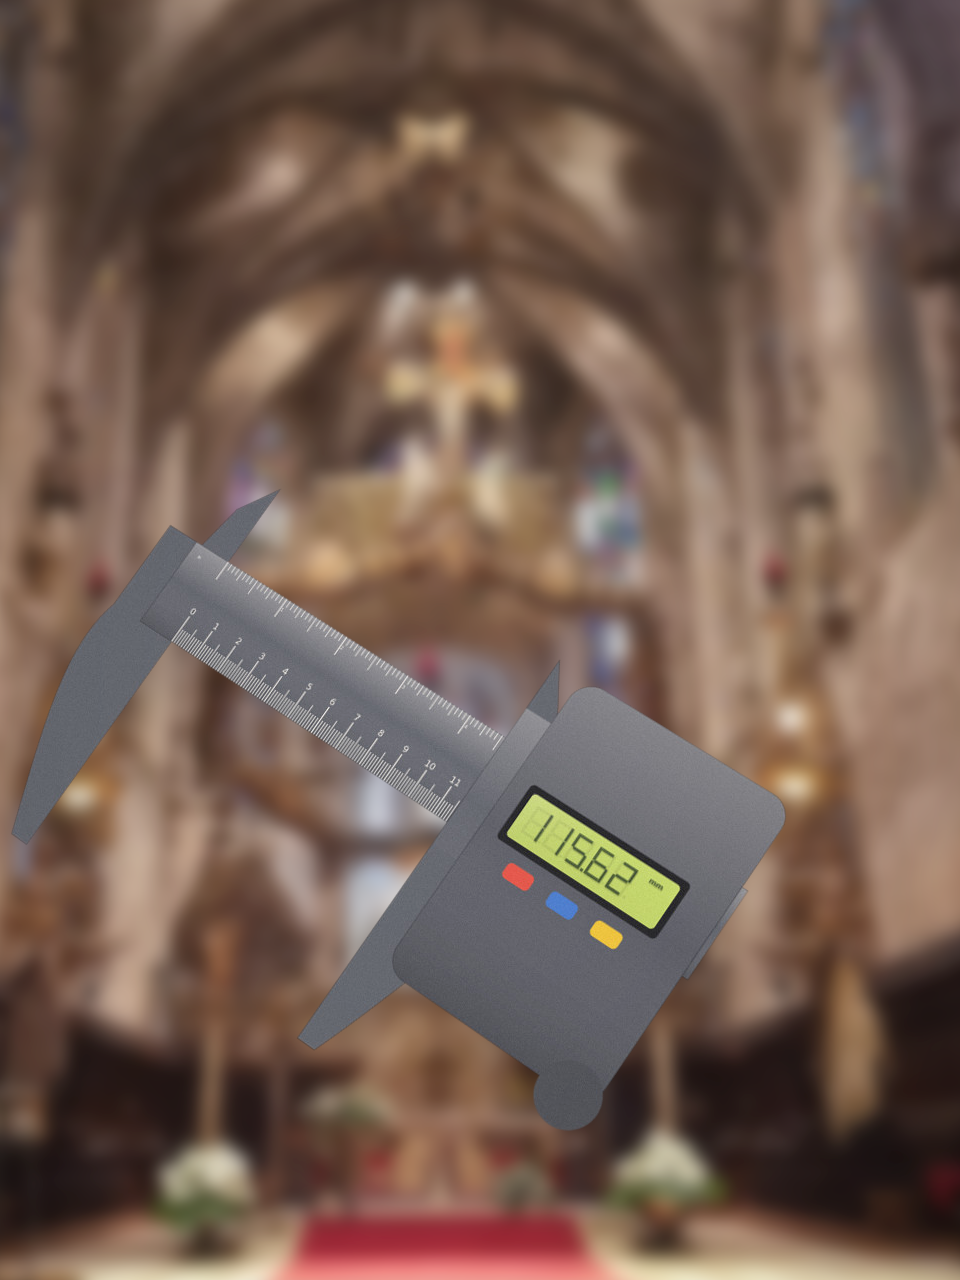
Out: value=115.62 unit=mm
